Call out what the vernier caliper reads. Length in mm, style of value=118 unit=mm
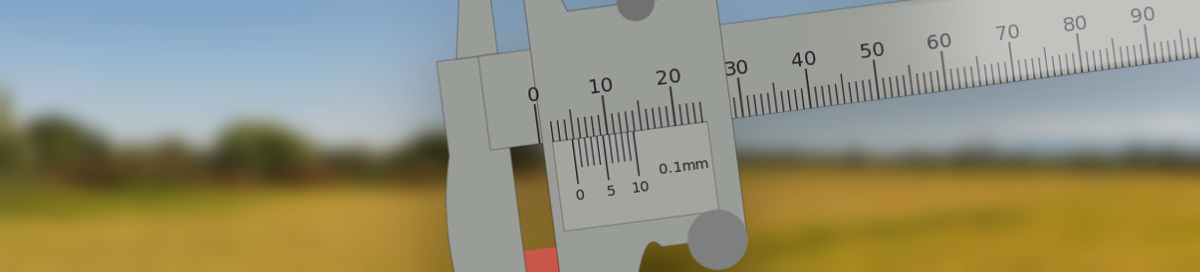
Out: value=4.8 unit=mm
